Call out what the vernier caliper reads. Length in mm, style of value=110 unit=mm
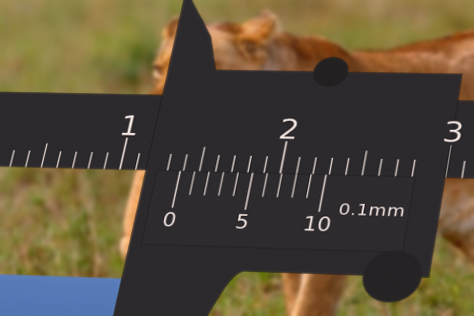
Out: value=13.8 unit=mm
